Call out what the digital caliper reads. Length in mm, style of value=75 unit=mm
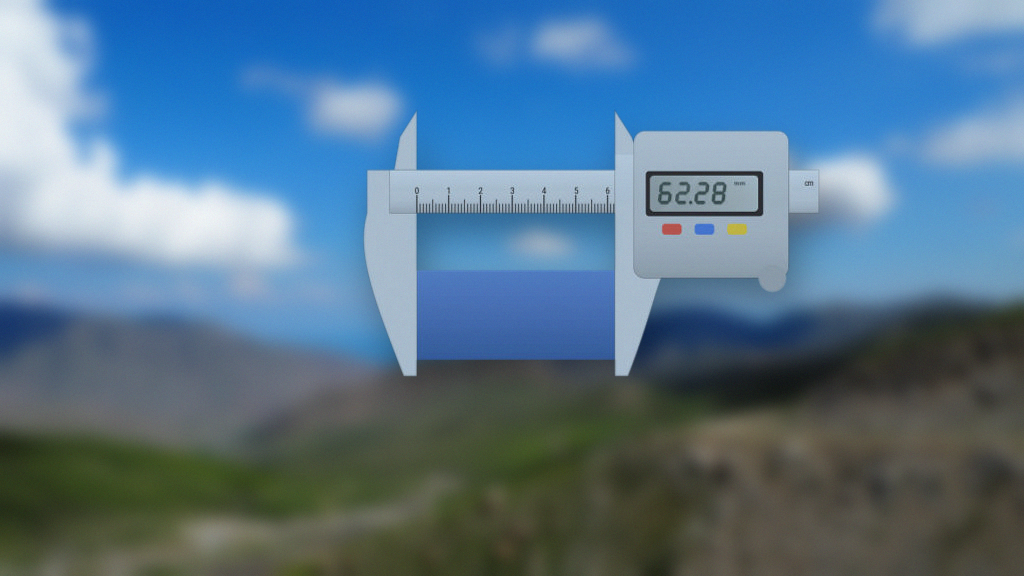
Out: value=62.28 unit=mm
